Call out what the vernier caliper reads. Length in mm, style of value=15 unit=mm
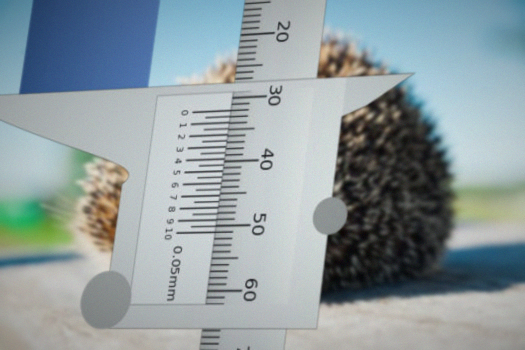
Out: value=32.0 unit=mm
